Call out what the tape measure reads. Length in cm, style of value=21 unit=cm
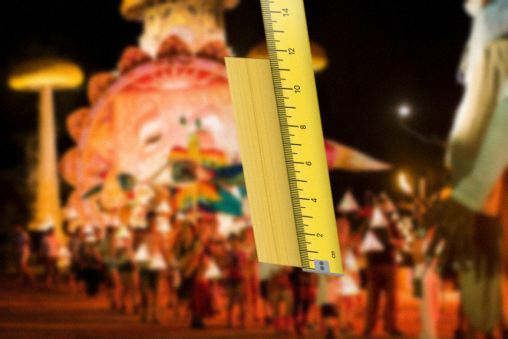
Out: value=11.5 unit=cm
